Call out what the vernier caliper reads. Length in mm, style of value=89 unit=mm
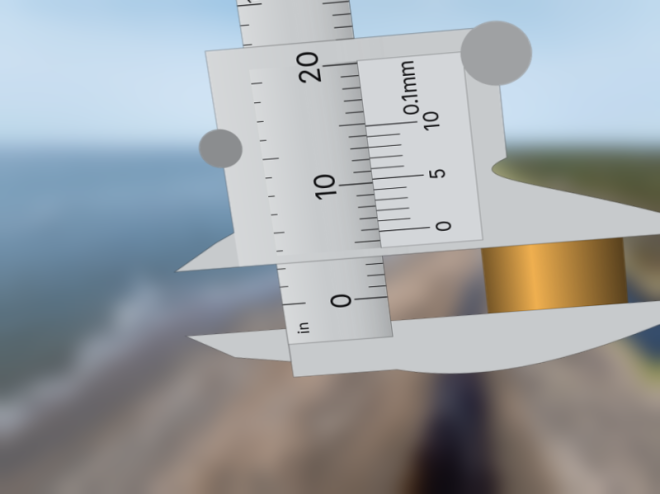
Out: value=5.8 unit=mm
